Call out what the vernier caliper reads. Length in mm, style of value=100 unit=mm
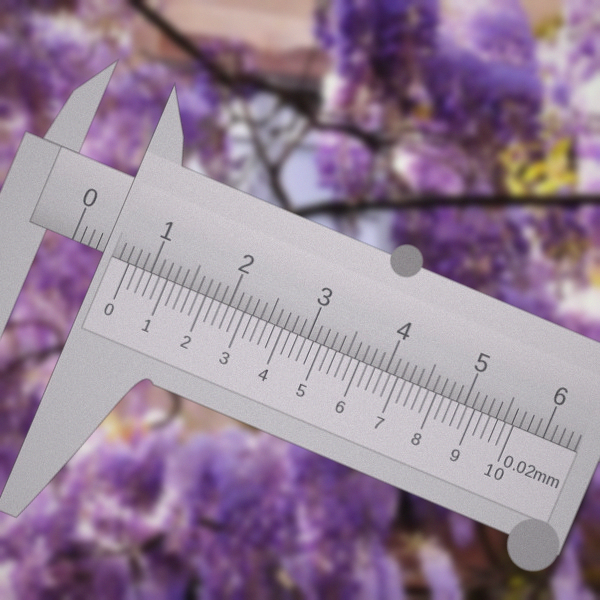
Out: value=7.2 unit=mm
